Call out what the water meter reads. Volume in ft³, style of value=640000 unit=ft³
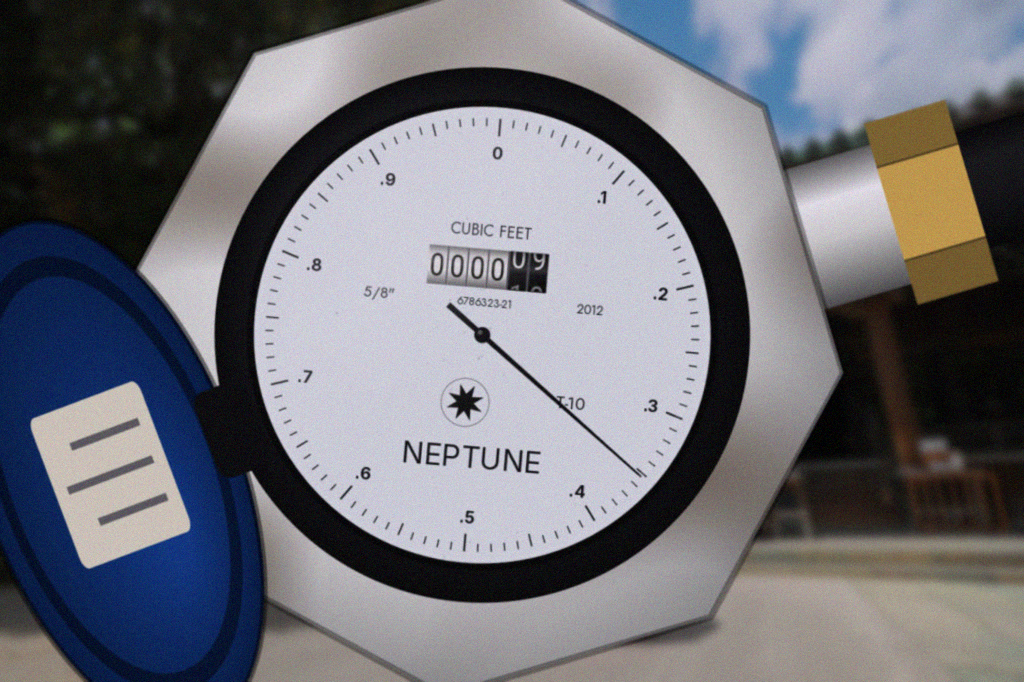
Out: value=9.35 unit=ft³
